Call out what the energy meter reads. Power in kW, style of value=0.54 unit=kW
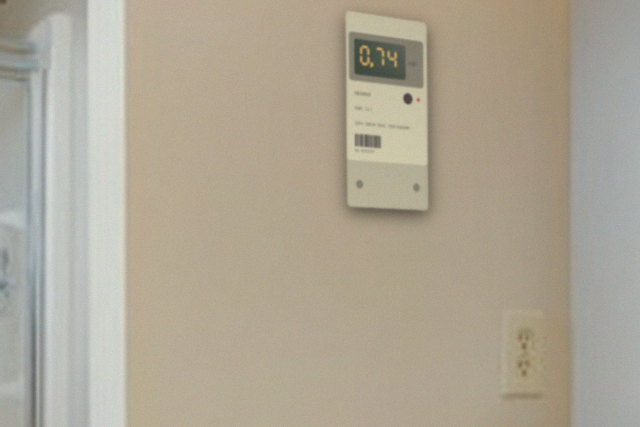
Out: value=0.74 unit=kW
